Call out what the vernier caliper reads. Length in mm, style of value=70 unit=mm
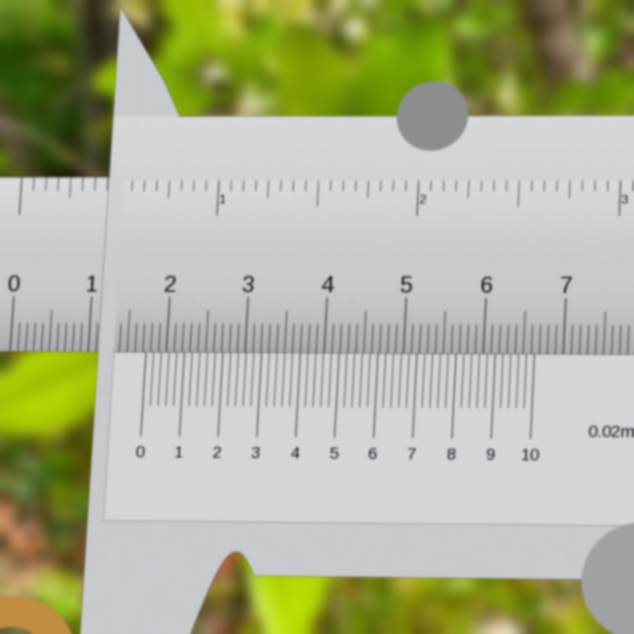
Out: value=17.4 unit=mm
